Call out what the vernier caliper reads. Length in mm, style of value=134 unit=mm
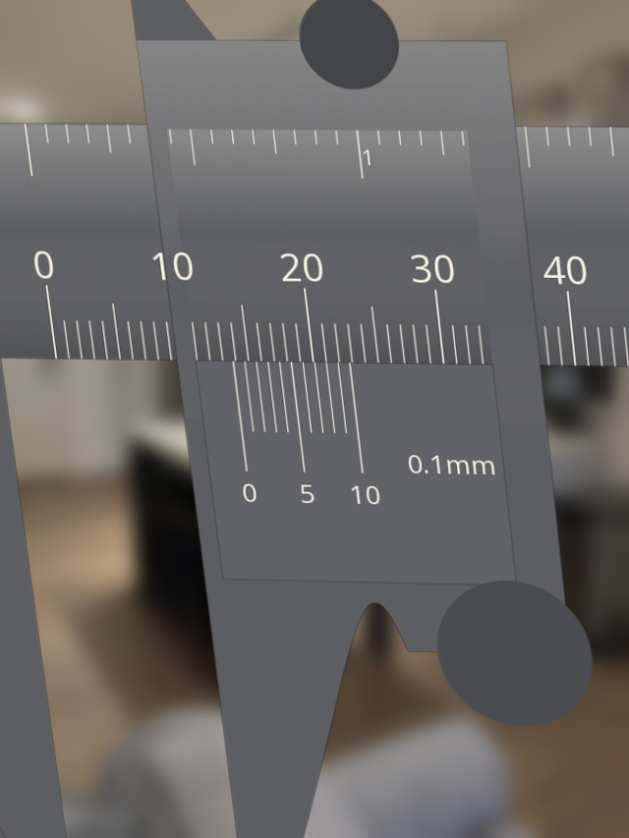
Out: value=13.8 unit=mm
